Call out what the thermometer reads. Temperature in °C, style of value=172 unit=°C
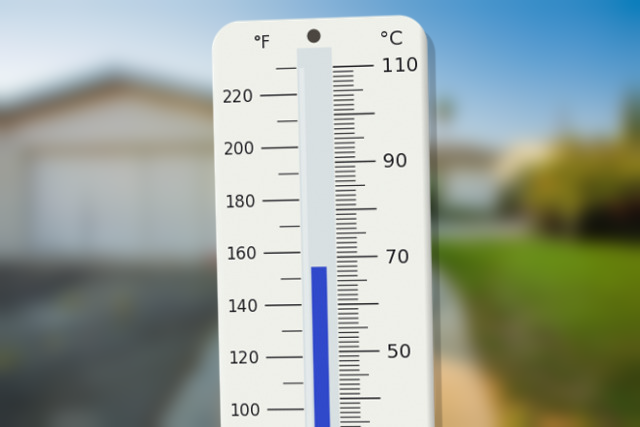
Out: value=68 unit=°C
